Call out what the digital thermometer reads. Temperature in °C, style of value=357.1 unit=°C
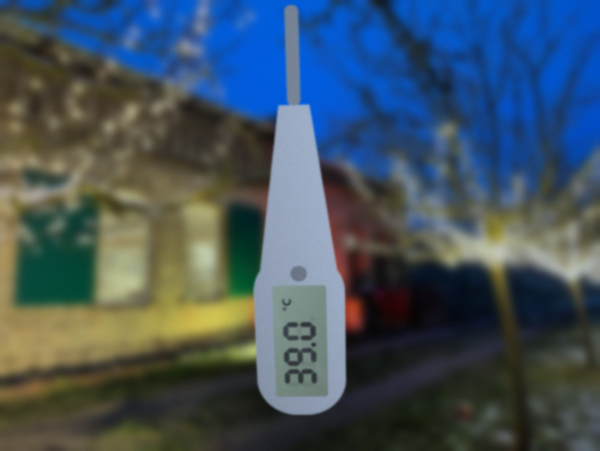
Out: value=39.0 unit=°C
